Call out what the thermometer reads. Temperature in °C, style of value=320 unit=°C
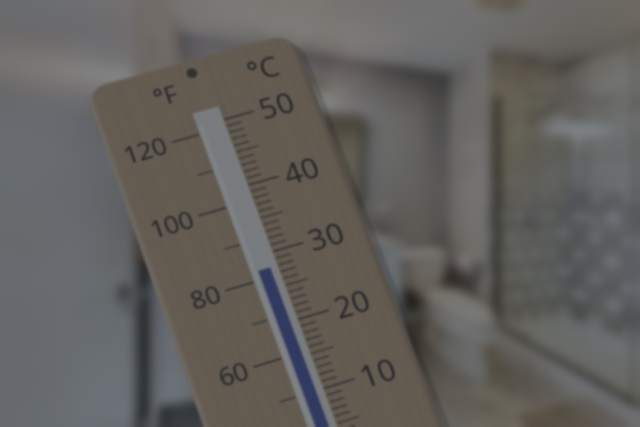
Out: value=28 unit=°C
